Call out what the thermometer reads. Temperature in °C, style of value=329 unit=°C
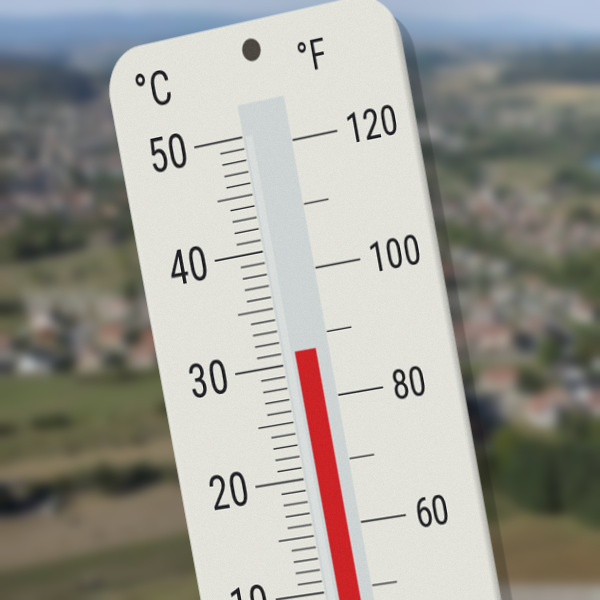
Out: value=31 unit=°C
